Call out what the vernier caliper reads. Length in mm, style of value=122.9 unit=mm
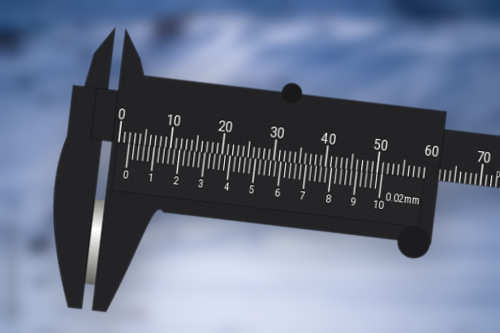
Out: value=2.0 unit=mm
